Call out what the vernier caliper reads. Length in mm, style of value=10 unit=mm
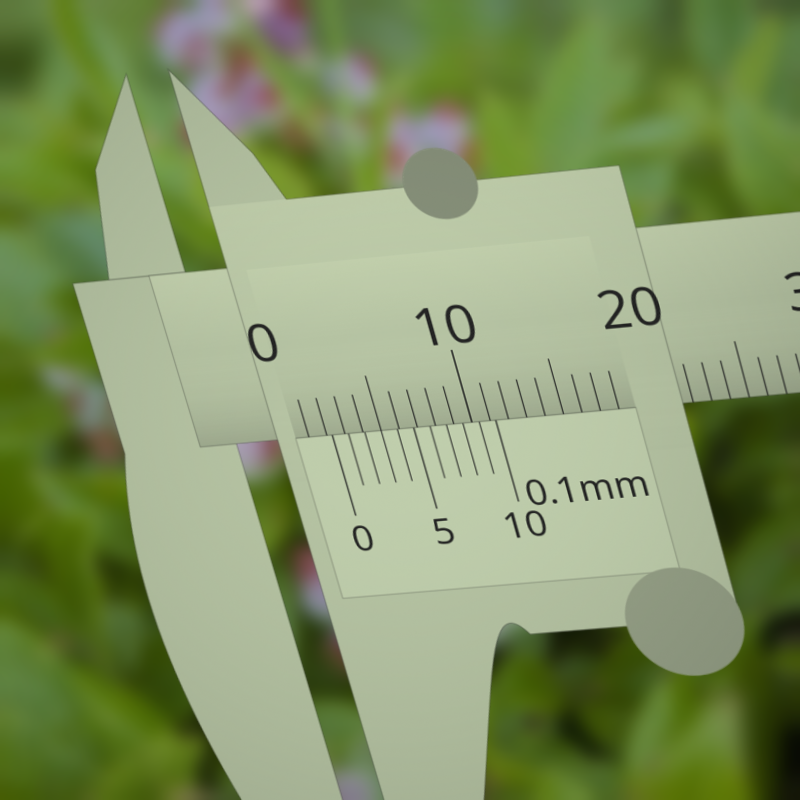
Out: value=2.3 unit=mm
